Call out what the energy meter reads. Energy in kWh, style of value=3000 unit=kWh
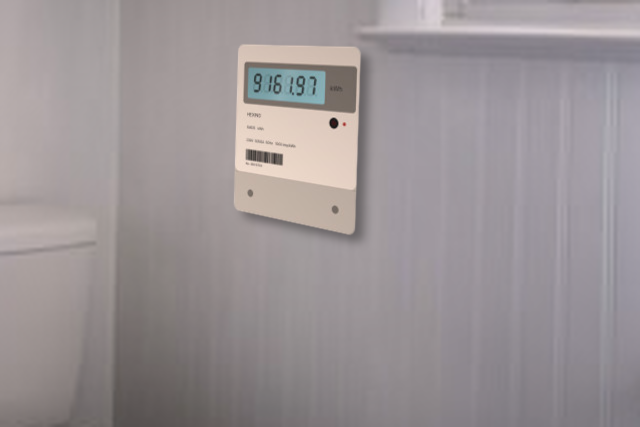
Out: value=9161.97 unit=kWh
